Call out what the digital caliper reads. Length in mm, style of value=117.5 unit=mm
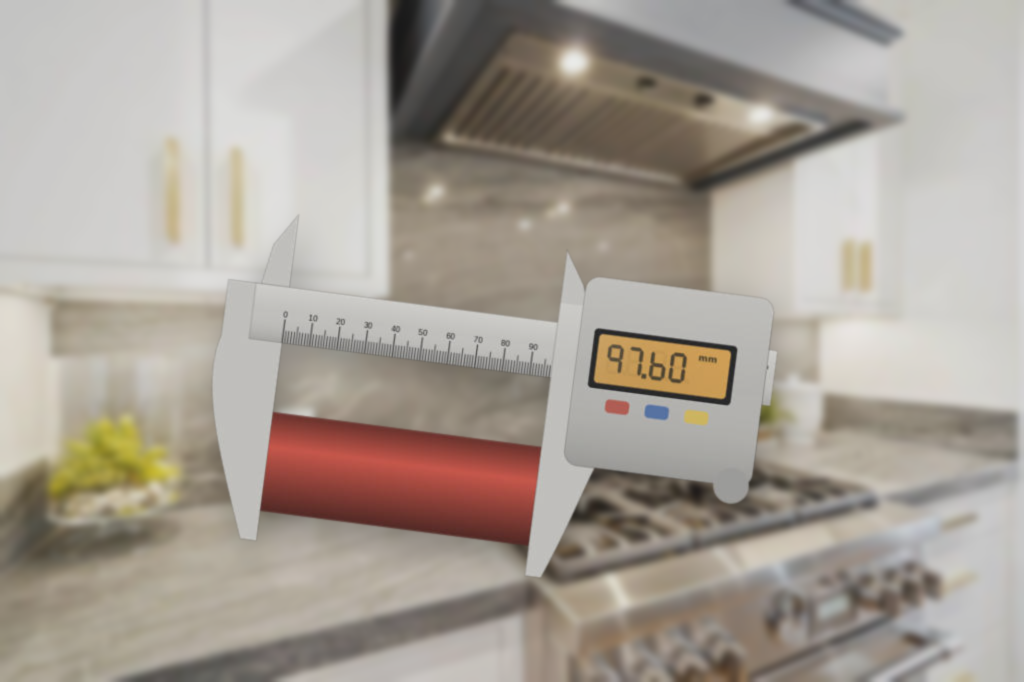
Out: value=97.60 unit=mm
